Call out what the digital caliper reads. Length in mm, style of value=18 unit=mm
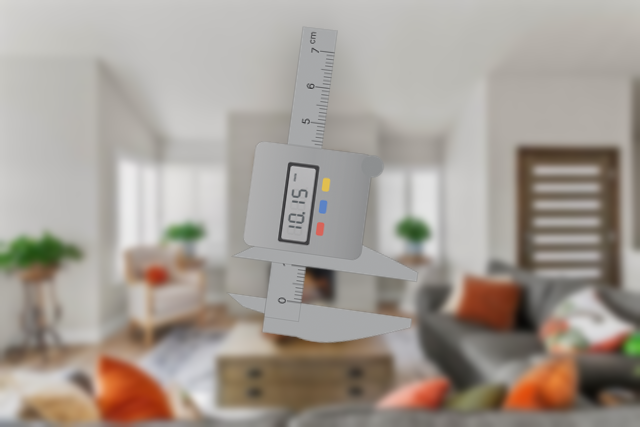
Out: value=10.15 unit=mm
